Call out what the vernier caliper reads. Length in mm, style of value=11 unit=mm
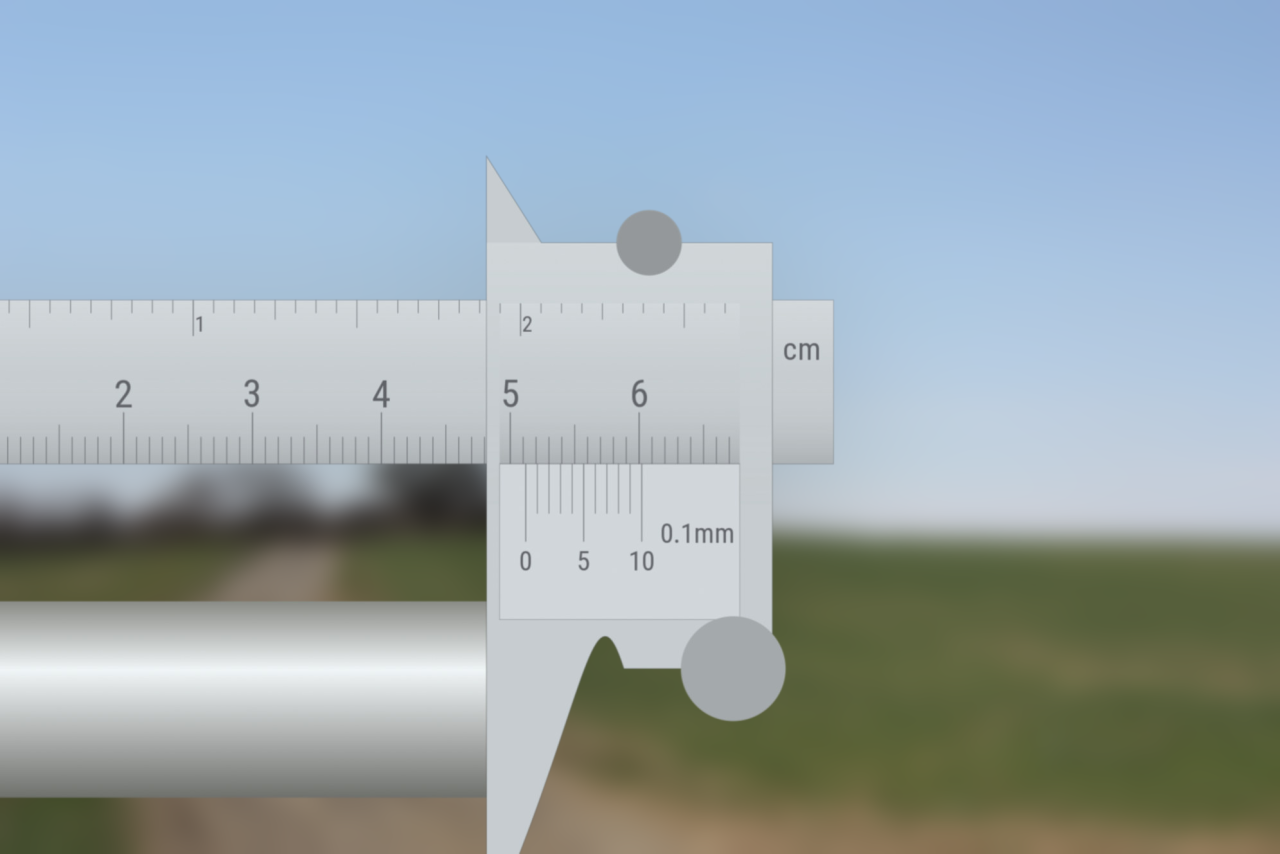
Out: value=51.2 unit=mm
